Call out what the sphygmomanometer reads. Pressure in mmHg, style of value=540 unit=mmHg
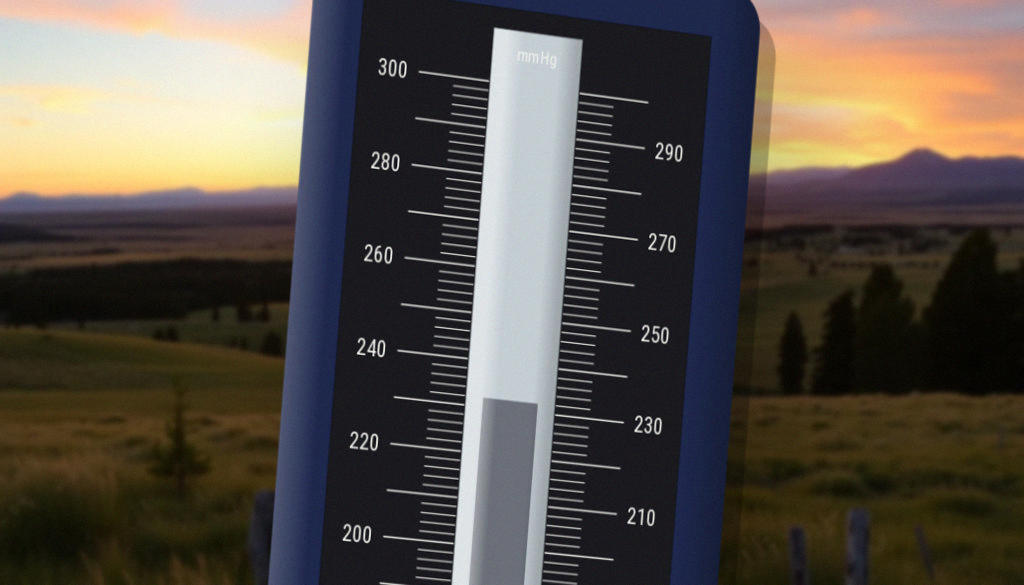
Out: value=232 unit=mmHg
